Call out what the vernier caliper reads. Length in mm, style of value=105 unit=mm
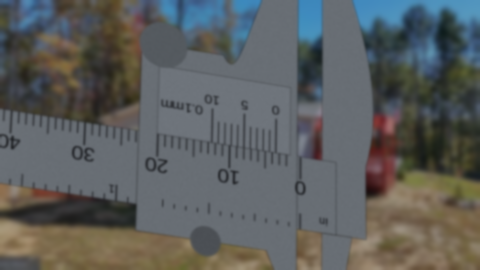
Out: value=3.5 unit=mm
